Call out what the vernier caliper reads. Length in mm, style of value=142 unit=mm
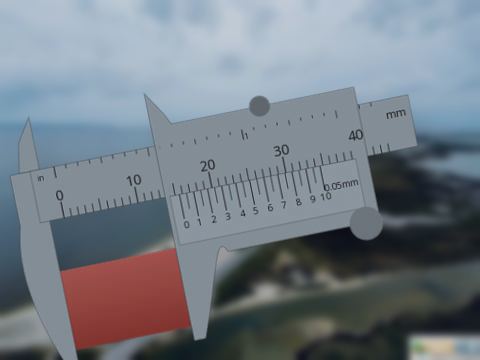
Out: value=15.6 unit=mm
